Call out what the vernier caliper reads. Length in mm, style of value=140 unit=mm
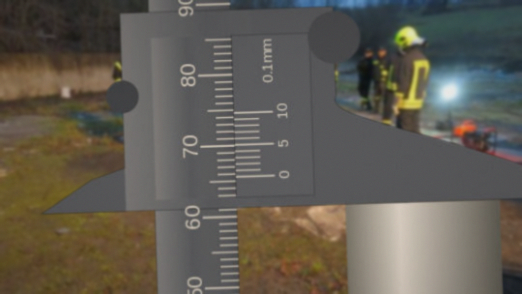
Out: value=65.6 unit=mm
